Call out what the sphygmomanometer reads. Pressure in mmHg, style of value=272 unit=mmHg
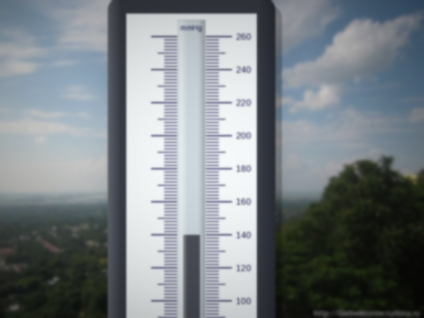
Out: value=140 unit=mmHg
